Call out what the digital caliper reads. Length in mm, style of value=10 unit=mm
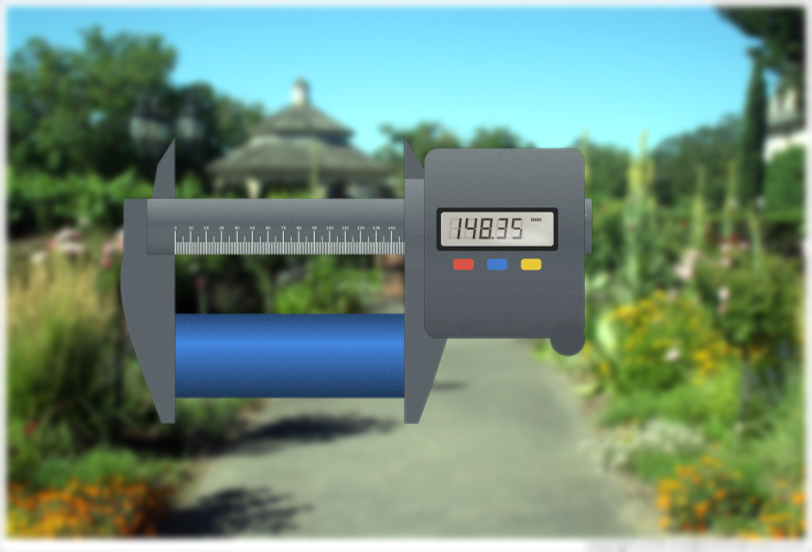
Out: value=148.35 unit=mm
